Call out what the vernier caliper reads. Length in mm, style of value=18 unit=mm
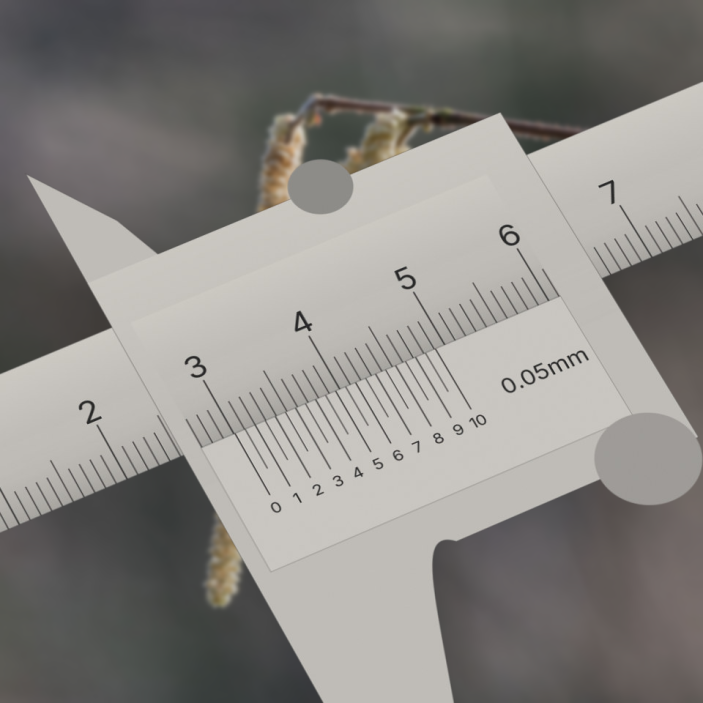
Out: value=30.1 unit=mm
